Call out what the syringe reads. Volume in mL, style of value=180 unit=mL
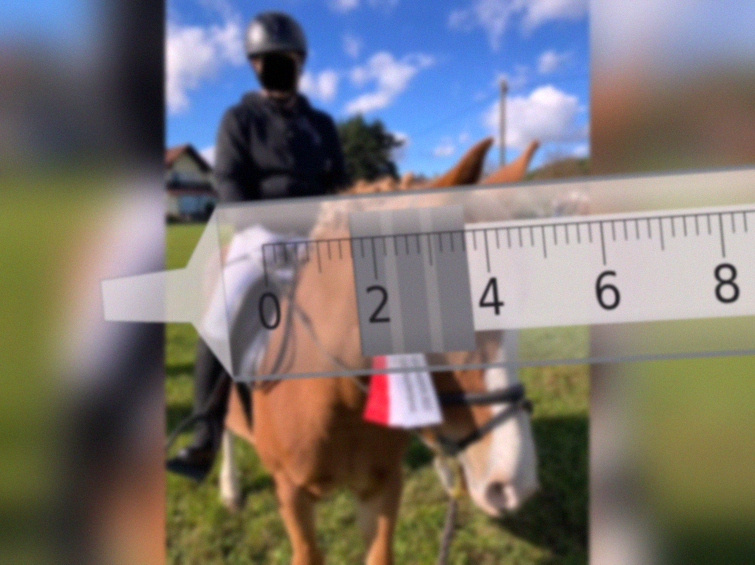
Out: value=1.6 unit=mL
